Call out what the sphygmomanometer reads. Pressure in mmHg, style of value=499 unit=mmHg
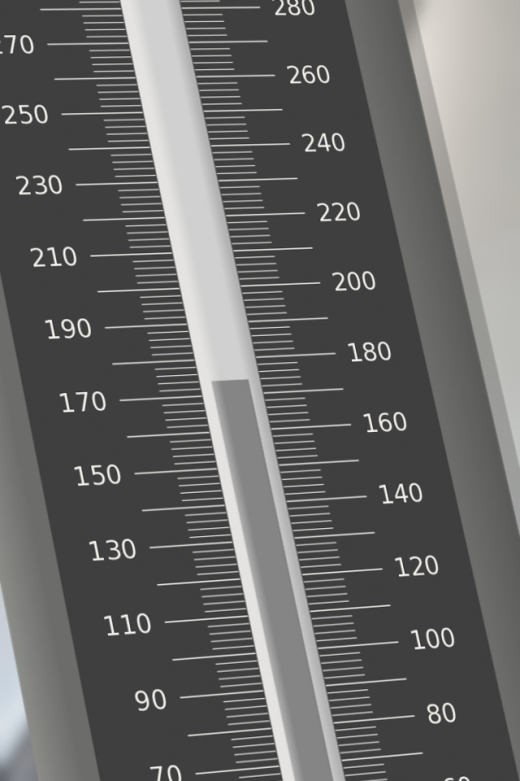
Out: value=174 unit=mmHg
